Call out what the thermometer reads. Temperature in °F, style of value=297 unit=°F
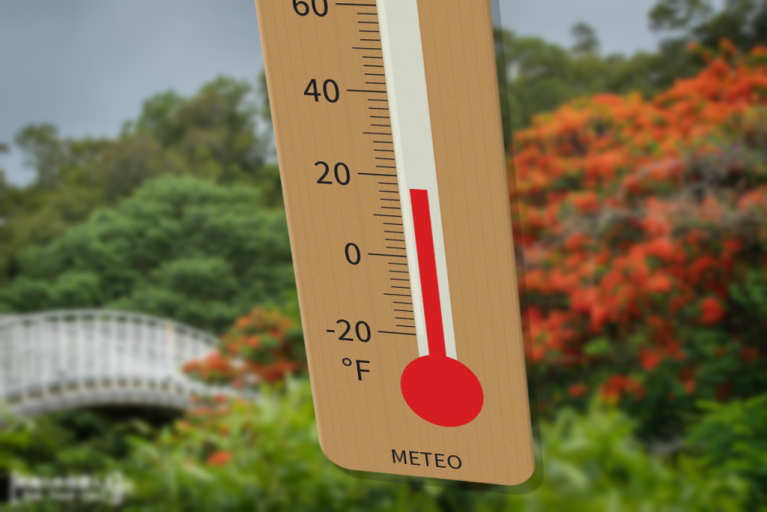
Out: value=17 unit=°F
